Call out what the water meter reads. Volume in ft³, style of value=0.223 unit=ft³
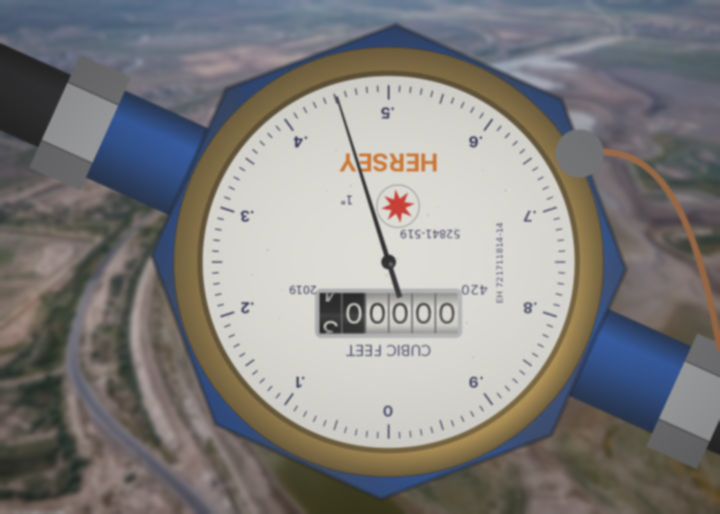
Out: value=3.45 unit=ft³
